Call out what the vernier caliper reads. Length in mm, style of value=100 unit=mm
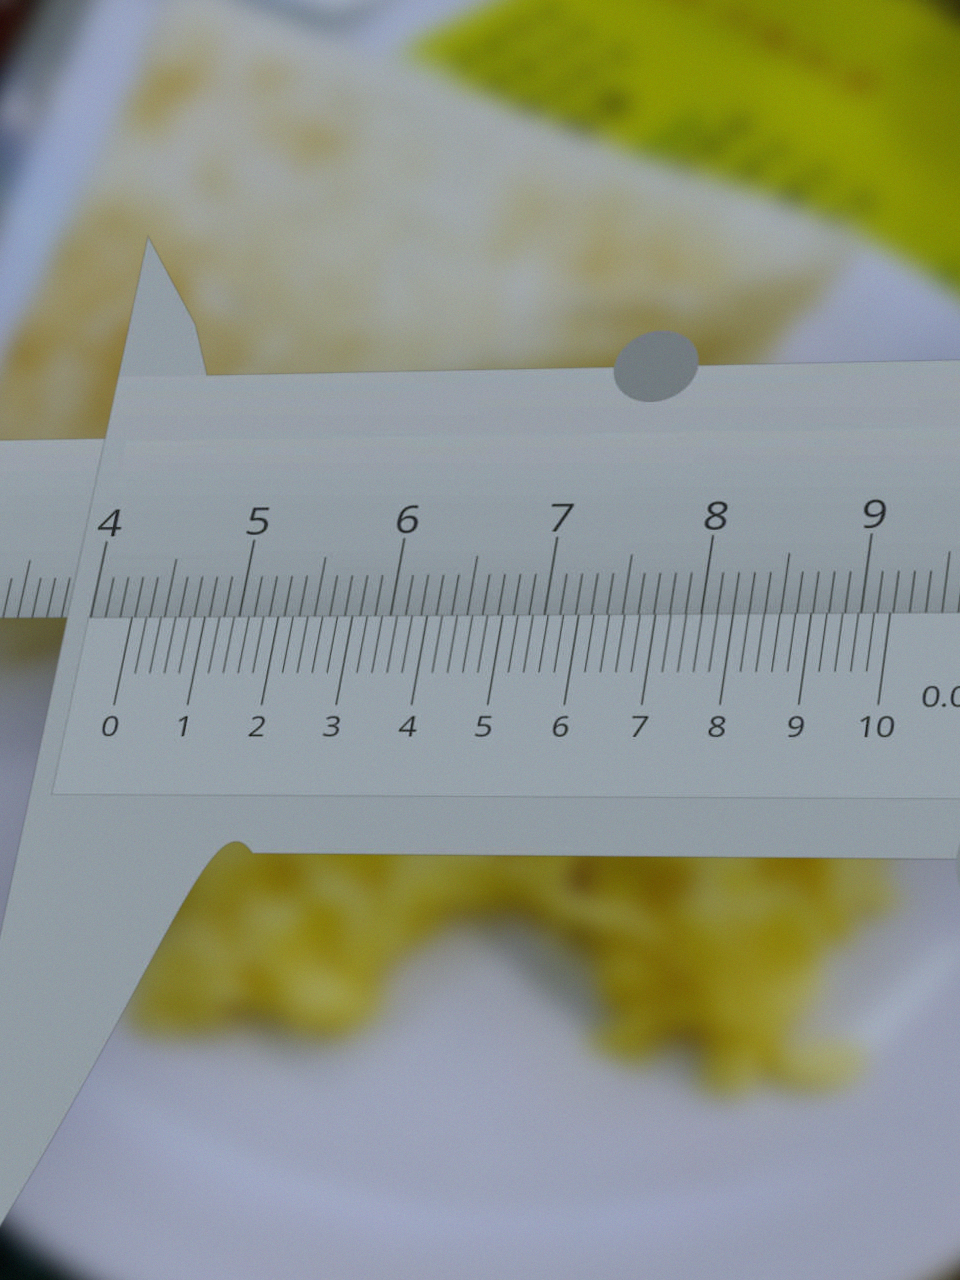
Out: value=42.8 unit=mm
